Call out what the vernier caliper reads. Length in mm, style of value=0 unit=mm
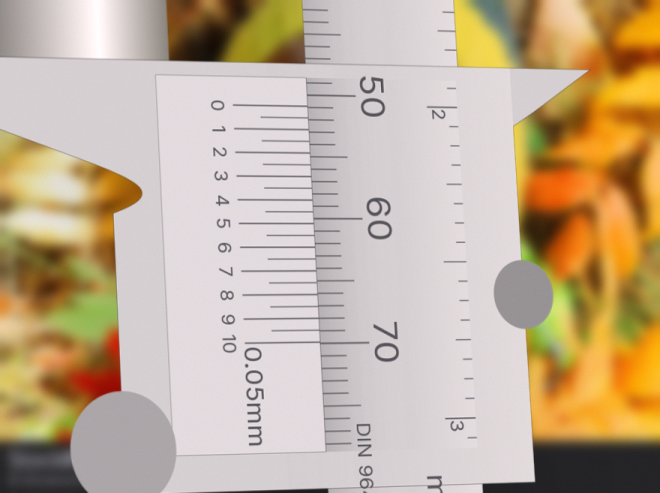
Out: value=50.9 unit=mm
